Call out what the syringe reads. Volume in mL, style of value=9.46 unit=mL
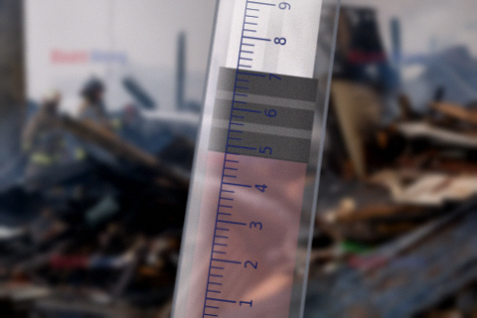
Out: value=4.8 unit=mL
